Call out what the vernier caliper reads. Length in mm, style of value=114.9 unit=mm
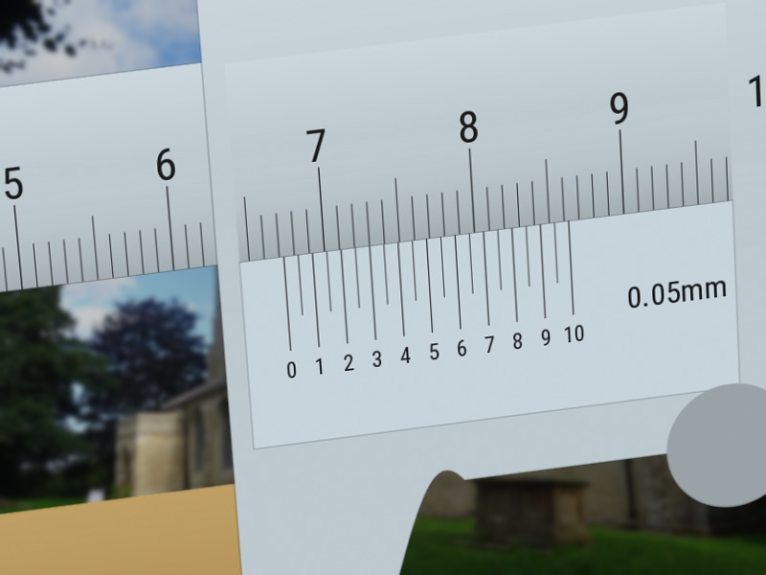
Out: value=67.3 unit=mm
